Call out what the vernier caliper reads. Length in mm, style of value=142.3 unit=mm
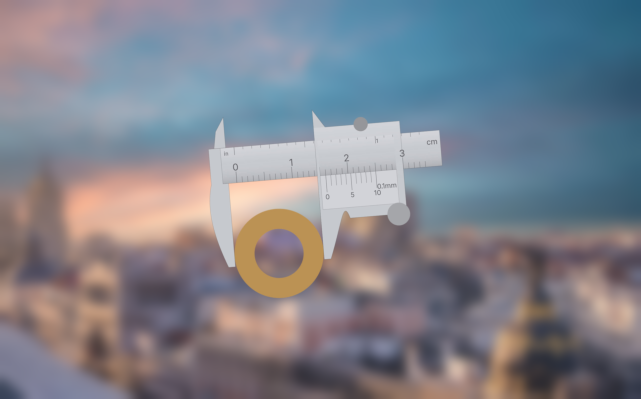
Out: value=16.0 unit=mm
